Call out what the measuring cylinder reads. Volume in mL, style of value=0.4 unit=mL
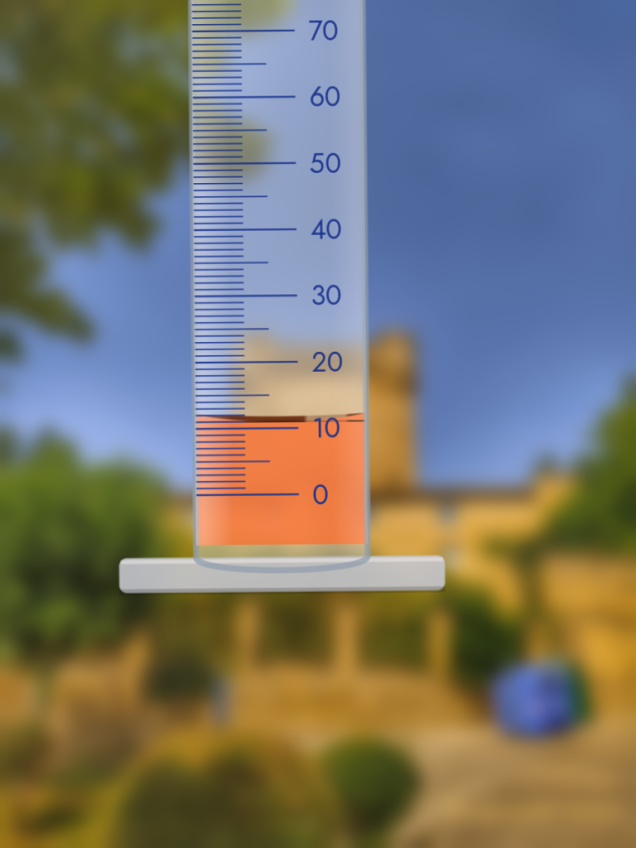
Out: value=11 unit=mL
